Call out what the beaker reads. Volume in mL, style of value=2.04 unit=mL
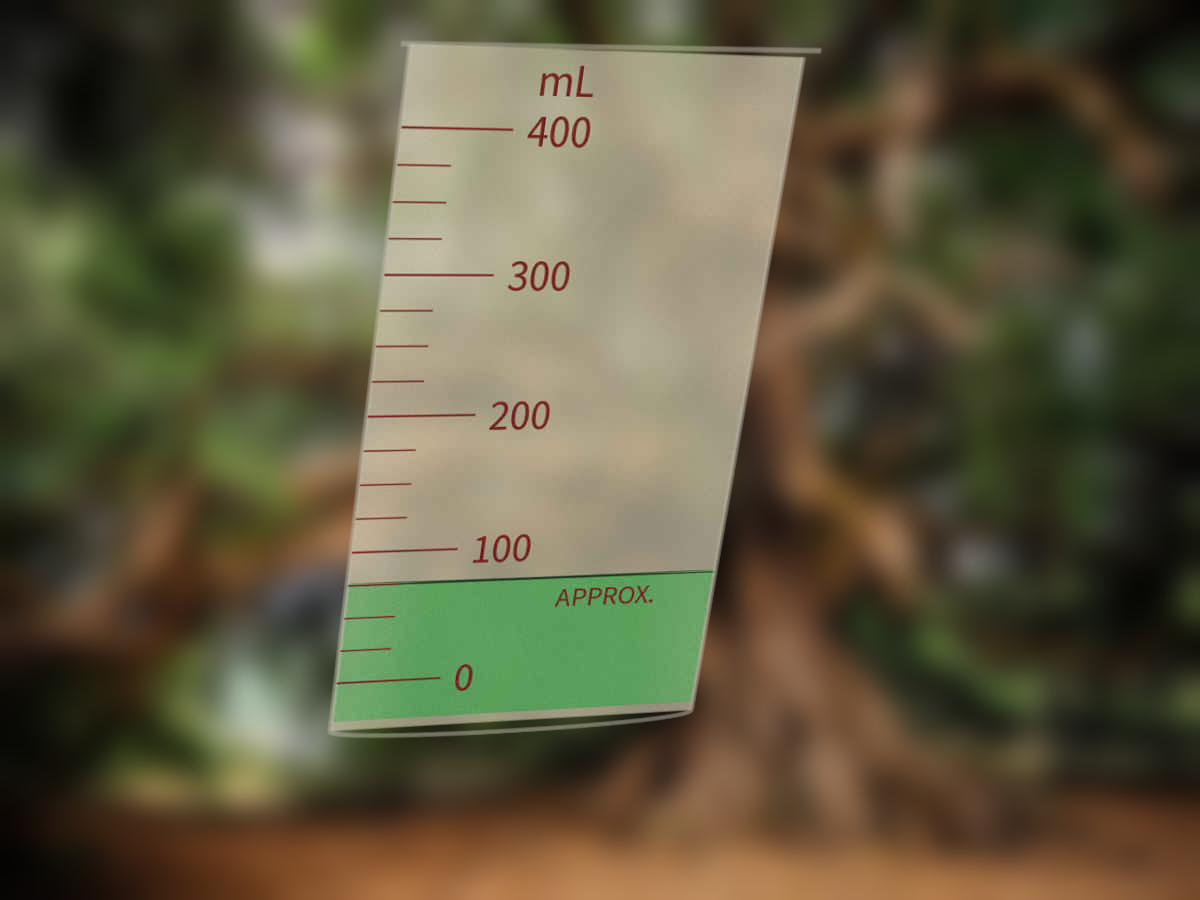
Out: value=75 unit=mL
